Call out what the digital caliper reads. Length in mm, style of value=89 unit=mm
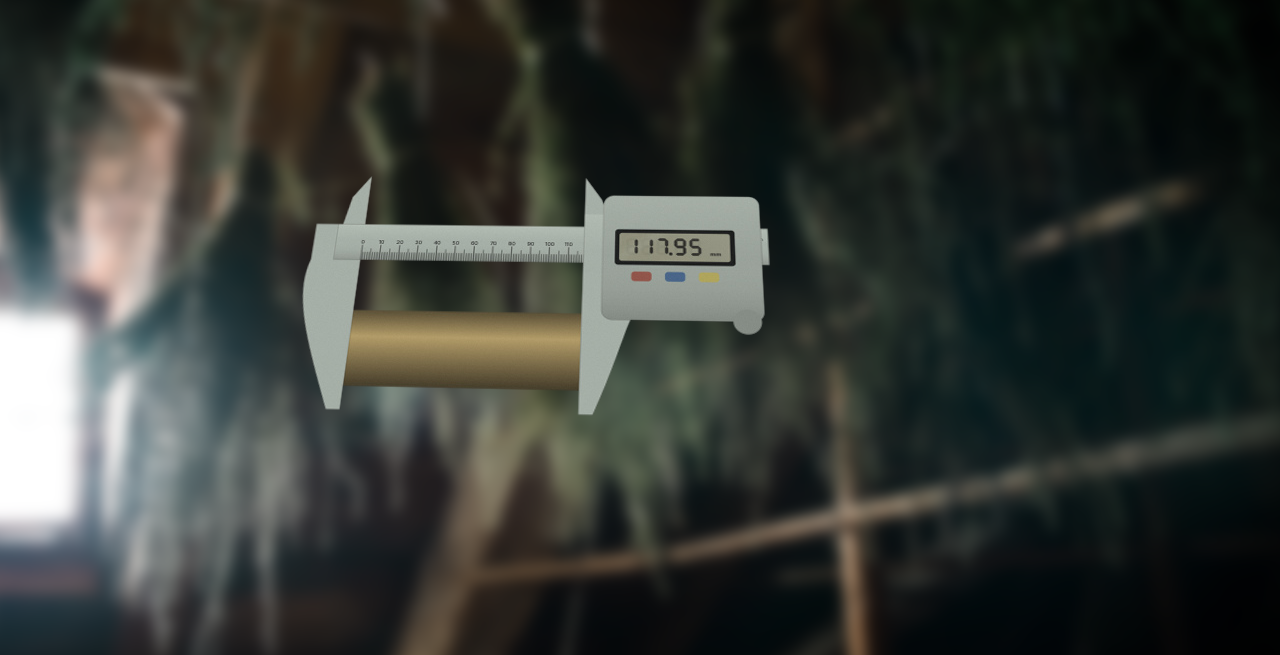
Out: value=117.95 unit=mm
